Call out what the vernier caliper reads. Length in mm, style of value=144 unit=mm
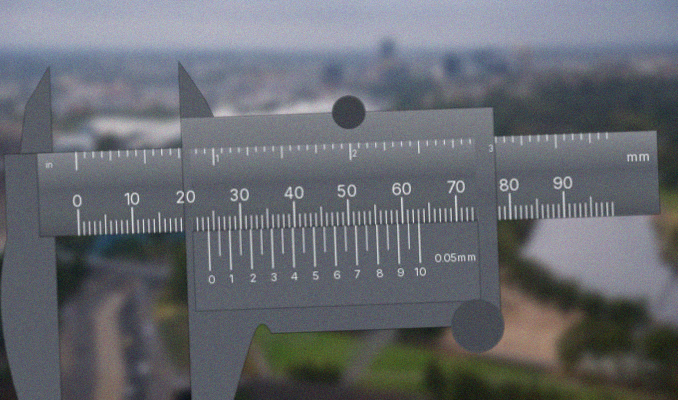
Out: value=24.0 unit=mm
